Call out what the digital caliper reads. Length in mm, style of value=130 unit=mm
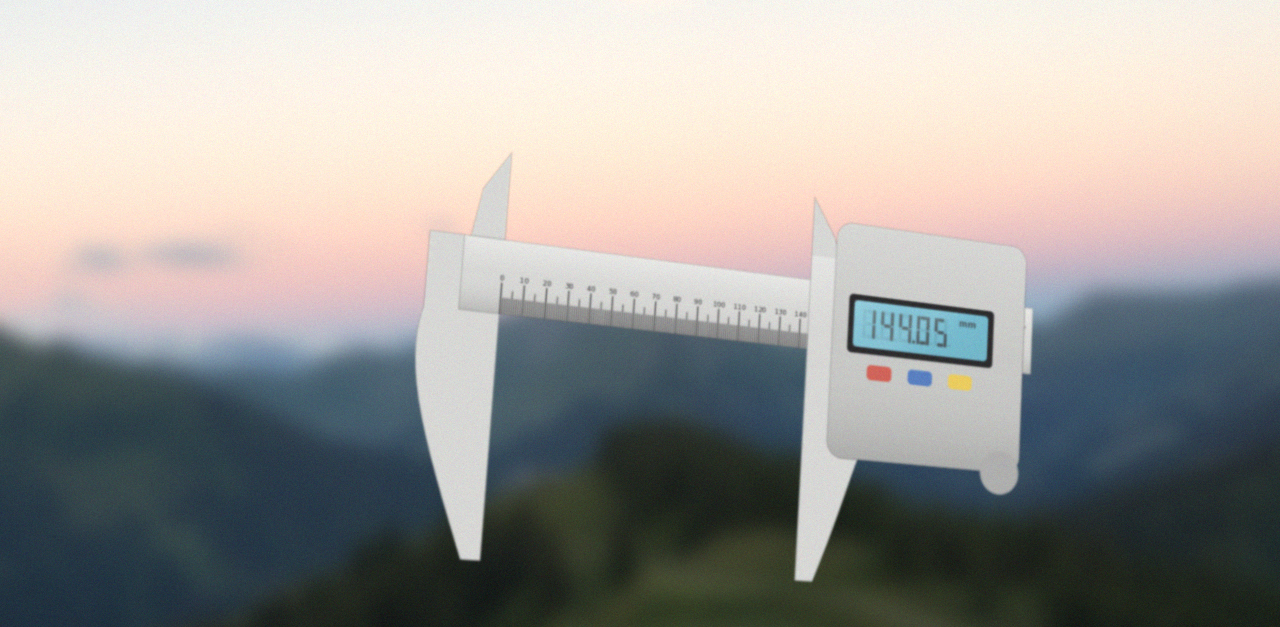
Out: value=144.05 unit=mm
